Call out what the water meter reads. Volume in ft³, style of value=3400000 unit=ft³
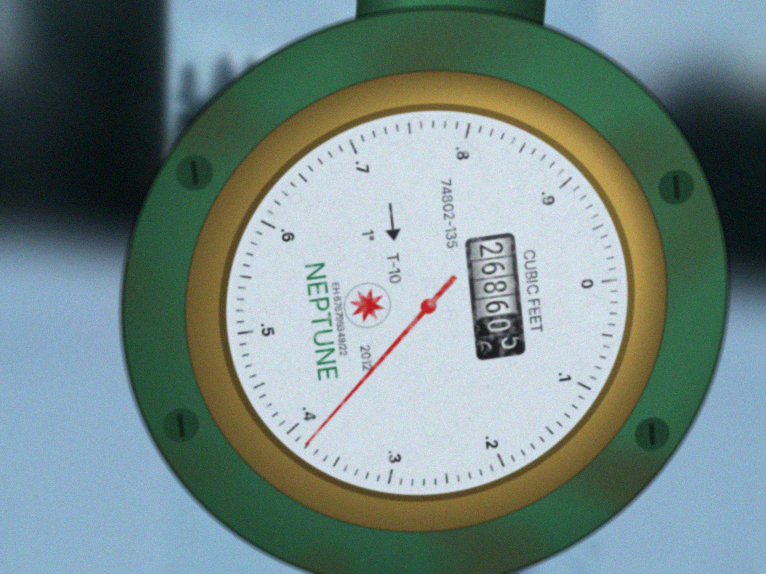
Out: value=268605.38 unit=ft³
